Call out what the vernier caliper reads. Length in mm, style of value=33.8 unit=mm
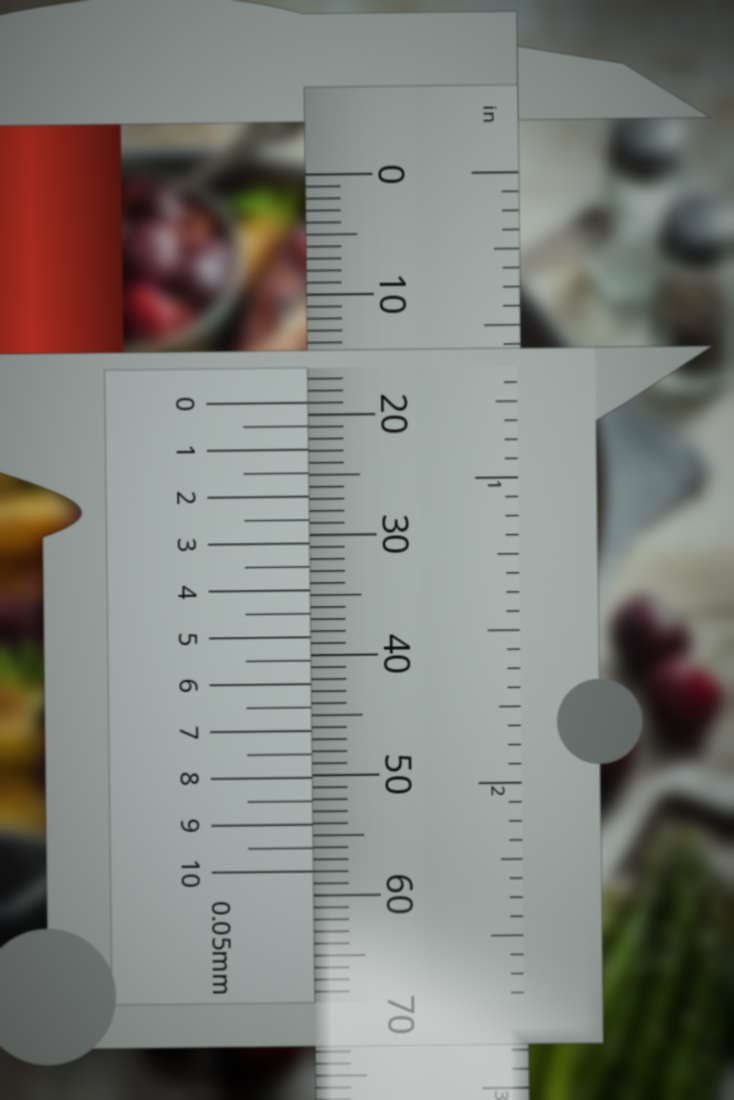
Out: value=19.0 unit=mm
